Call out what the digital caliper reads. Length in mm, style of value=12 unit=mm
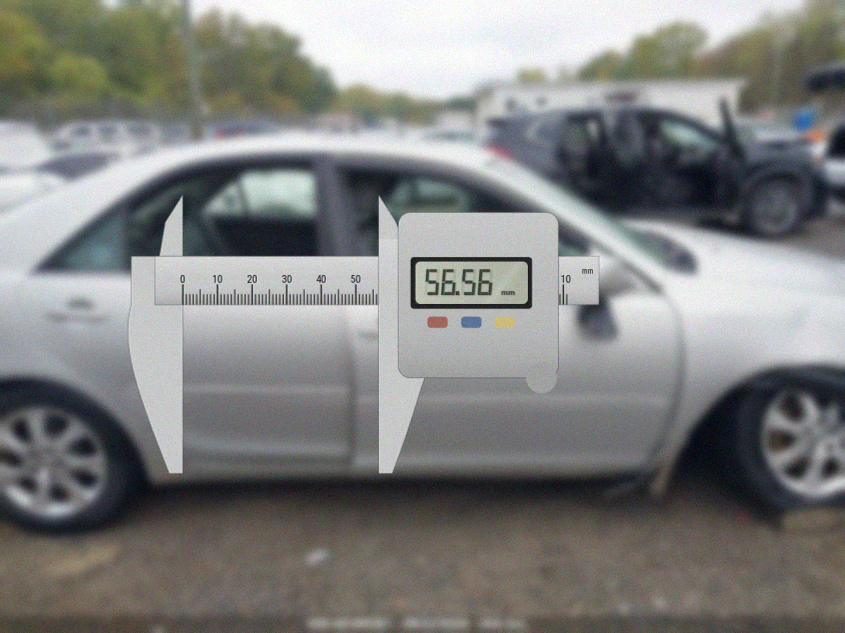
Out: value=56.56 unit=mm
